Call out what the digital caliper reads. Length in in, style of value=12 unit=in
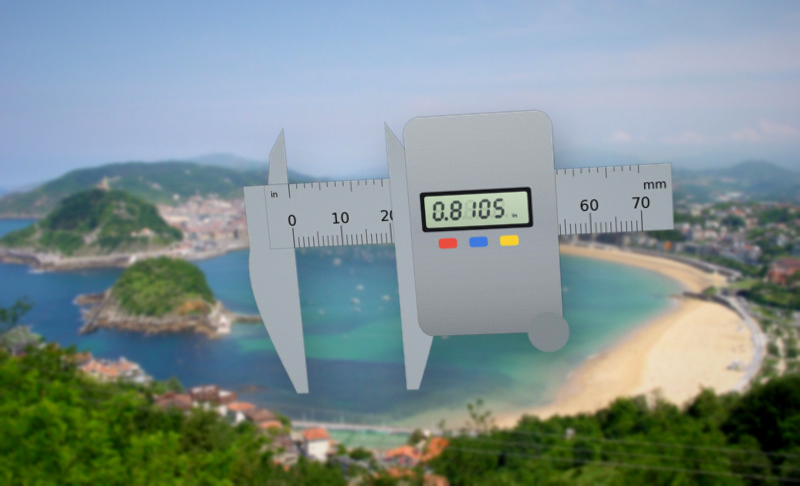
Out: value=0.8105 unit=in
